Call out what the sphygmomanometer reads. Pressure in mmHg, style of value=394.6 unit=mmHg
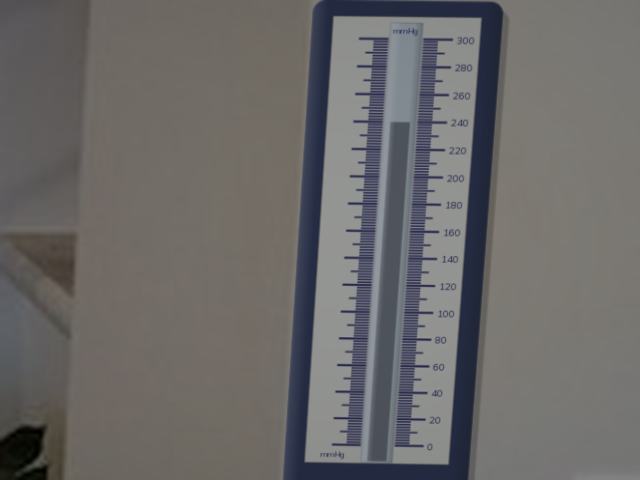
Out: value=240 unit=mmHg
